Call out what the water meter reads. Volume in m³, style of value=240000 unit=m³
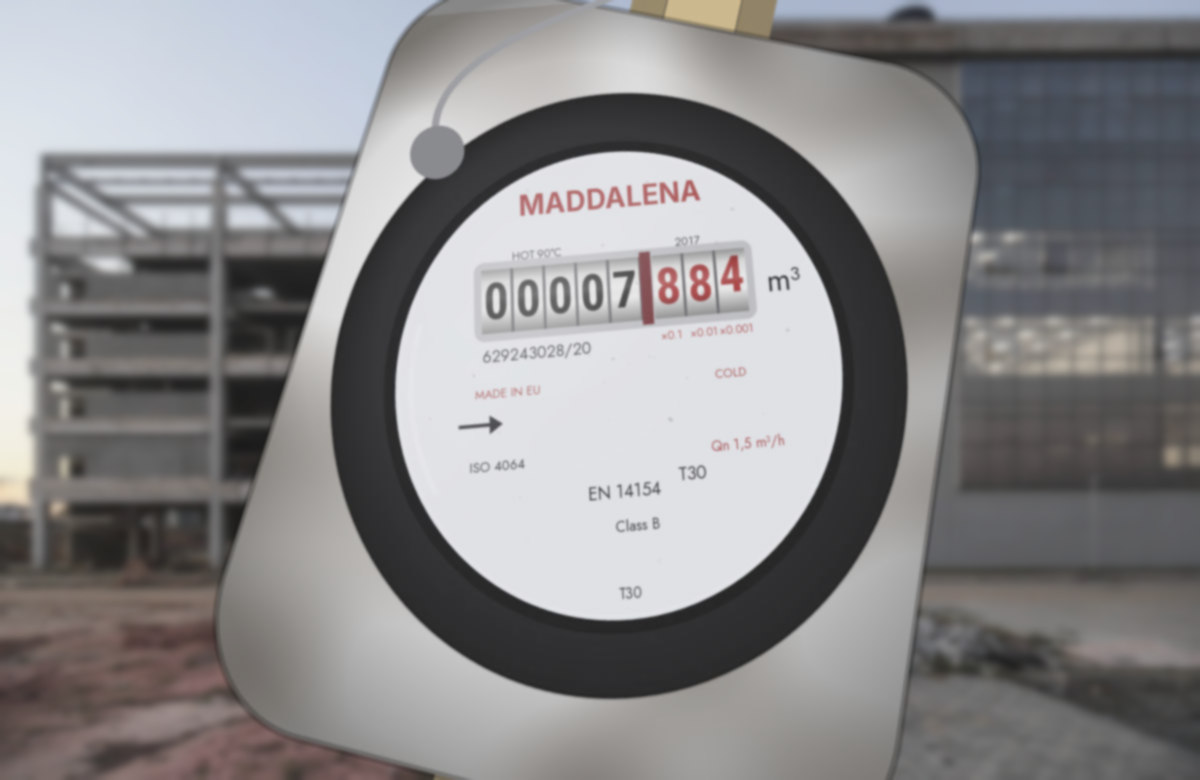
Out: value=7.884 unit=m³
